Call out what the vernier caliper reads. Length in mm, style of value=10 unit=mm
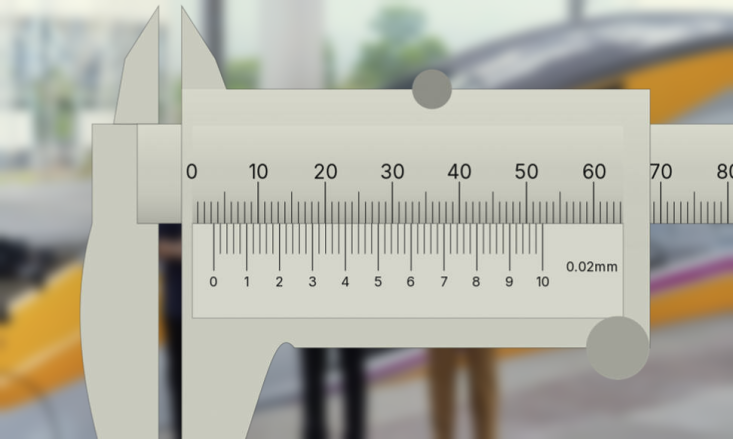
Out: value=3.4 unit=mm
